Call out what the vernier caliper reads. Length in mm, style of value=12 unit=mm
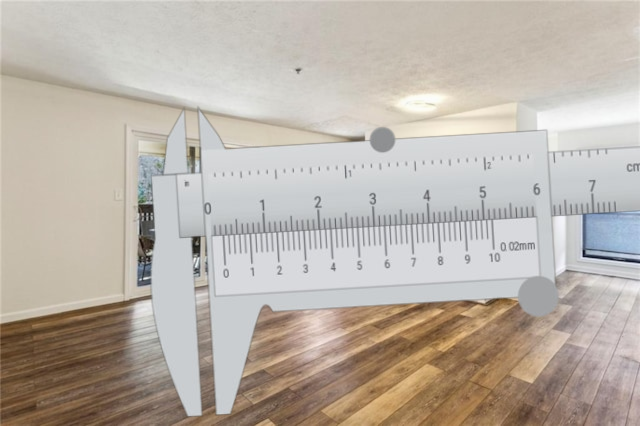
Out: value=2.5 unit=mm
